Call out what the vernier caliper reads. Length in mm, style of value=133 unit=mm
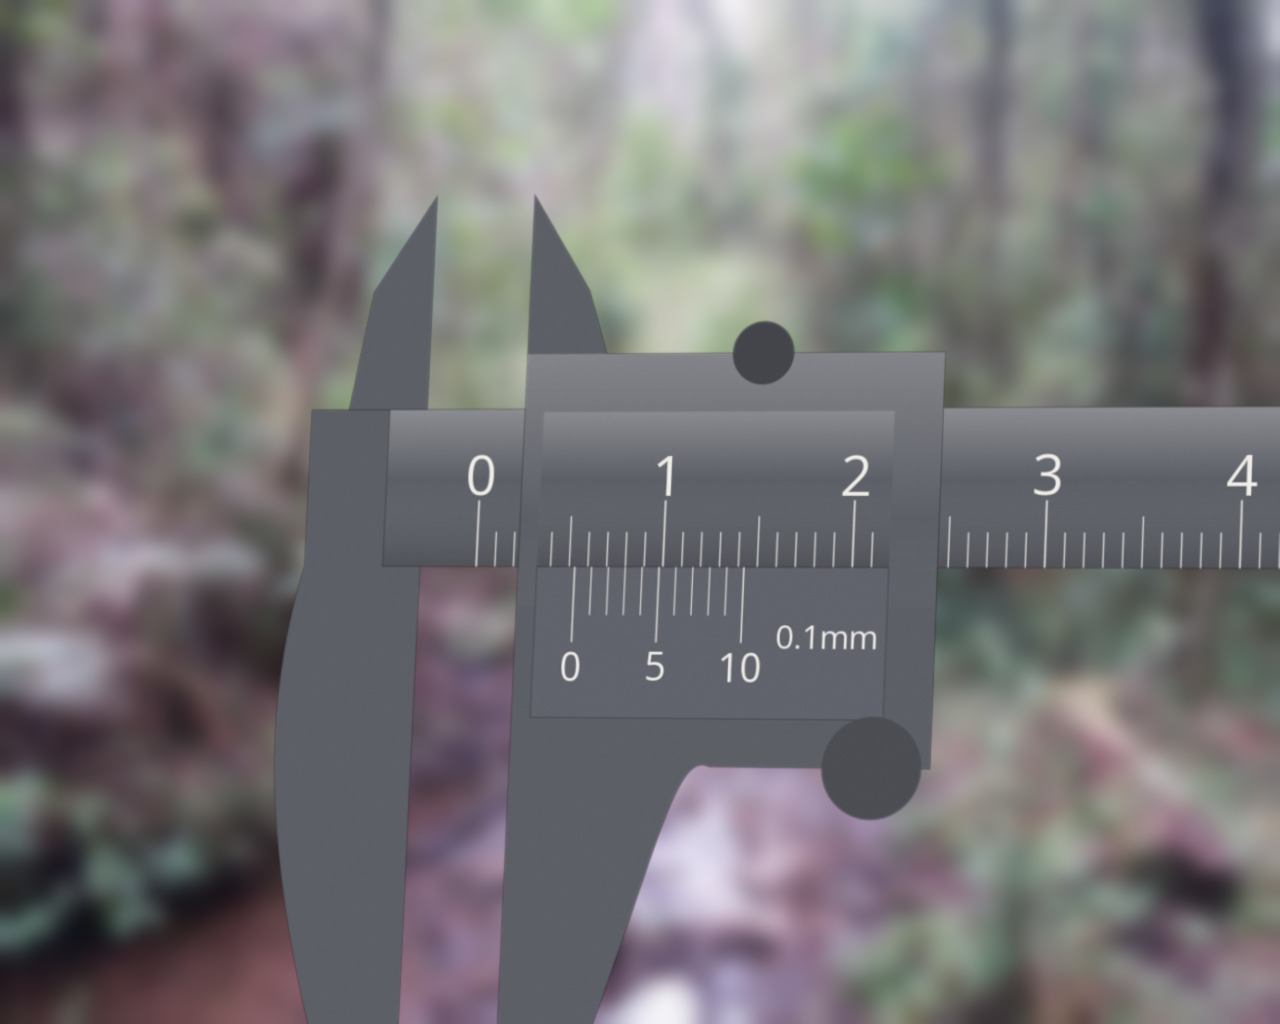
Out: value=5.3 unit=mm
